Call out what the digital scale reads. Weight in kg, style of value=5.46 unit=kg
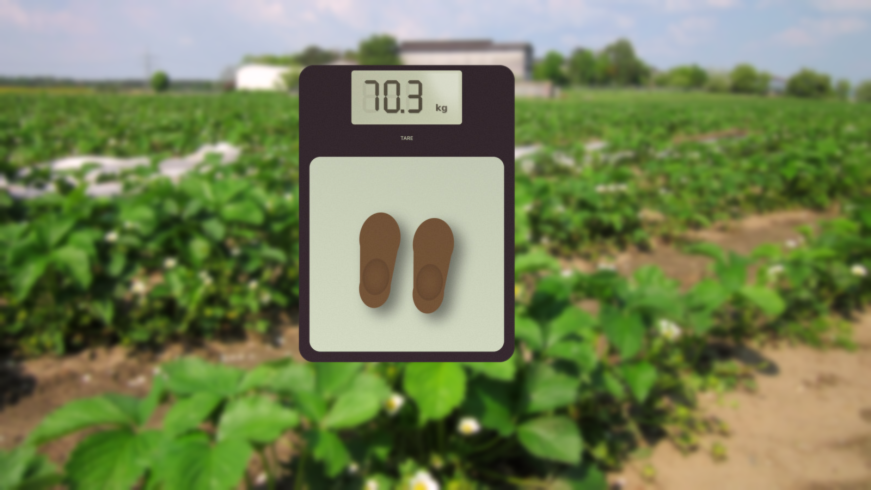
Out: value=70.3 unit=kg
